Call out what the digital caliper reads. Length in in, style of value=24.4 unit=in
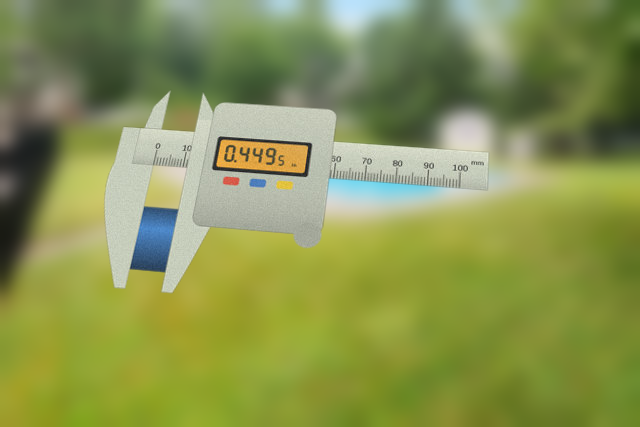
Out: value=0.4495 unit=in
